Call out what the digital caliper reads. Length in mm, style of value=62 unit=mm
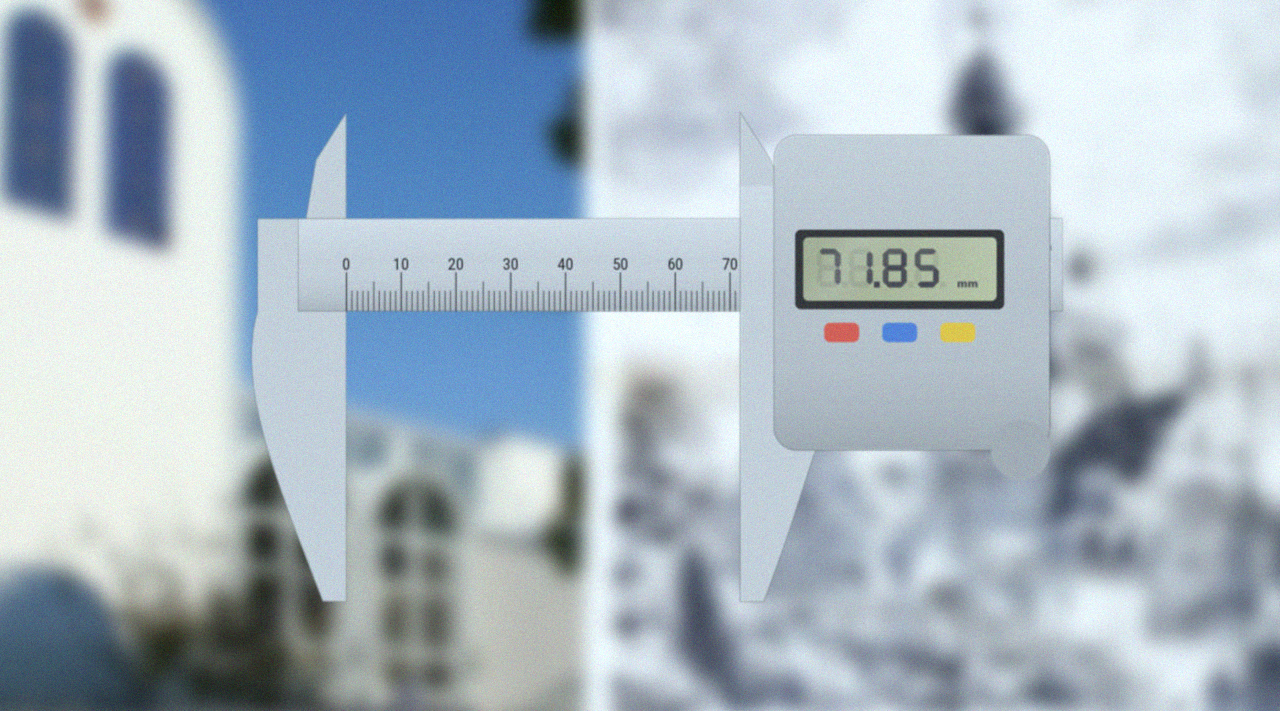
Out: value=71.85 unit=mm
